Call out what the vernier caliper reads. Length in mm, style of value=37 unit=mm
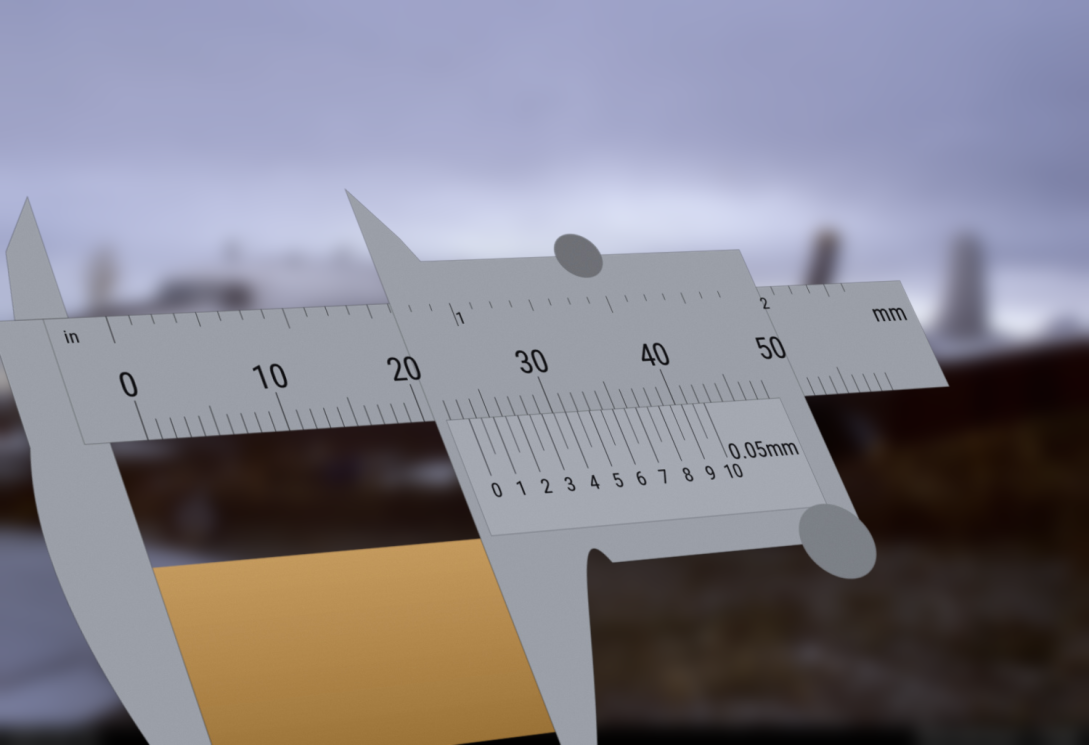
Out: value=23.4 unit=mm
